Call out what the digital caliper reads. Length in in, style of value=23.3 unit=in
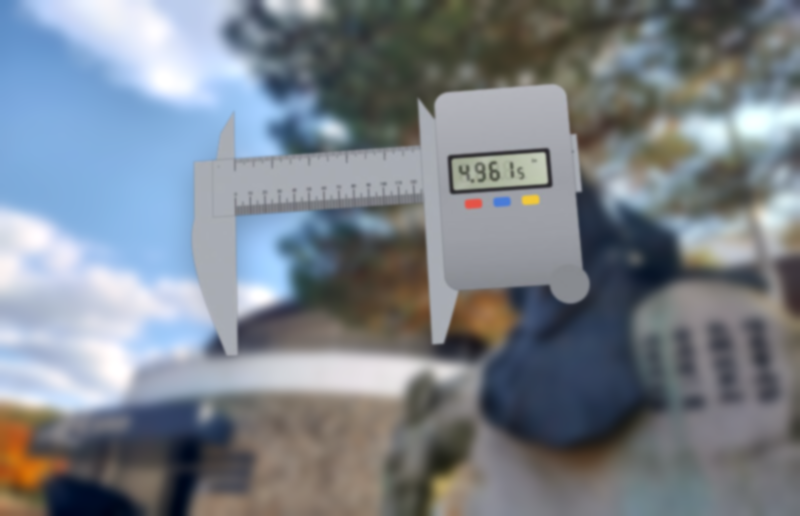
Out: value=4.9615 unit=in
